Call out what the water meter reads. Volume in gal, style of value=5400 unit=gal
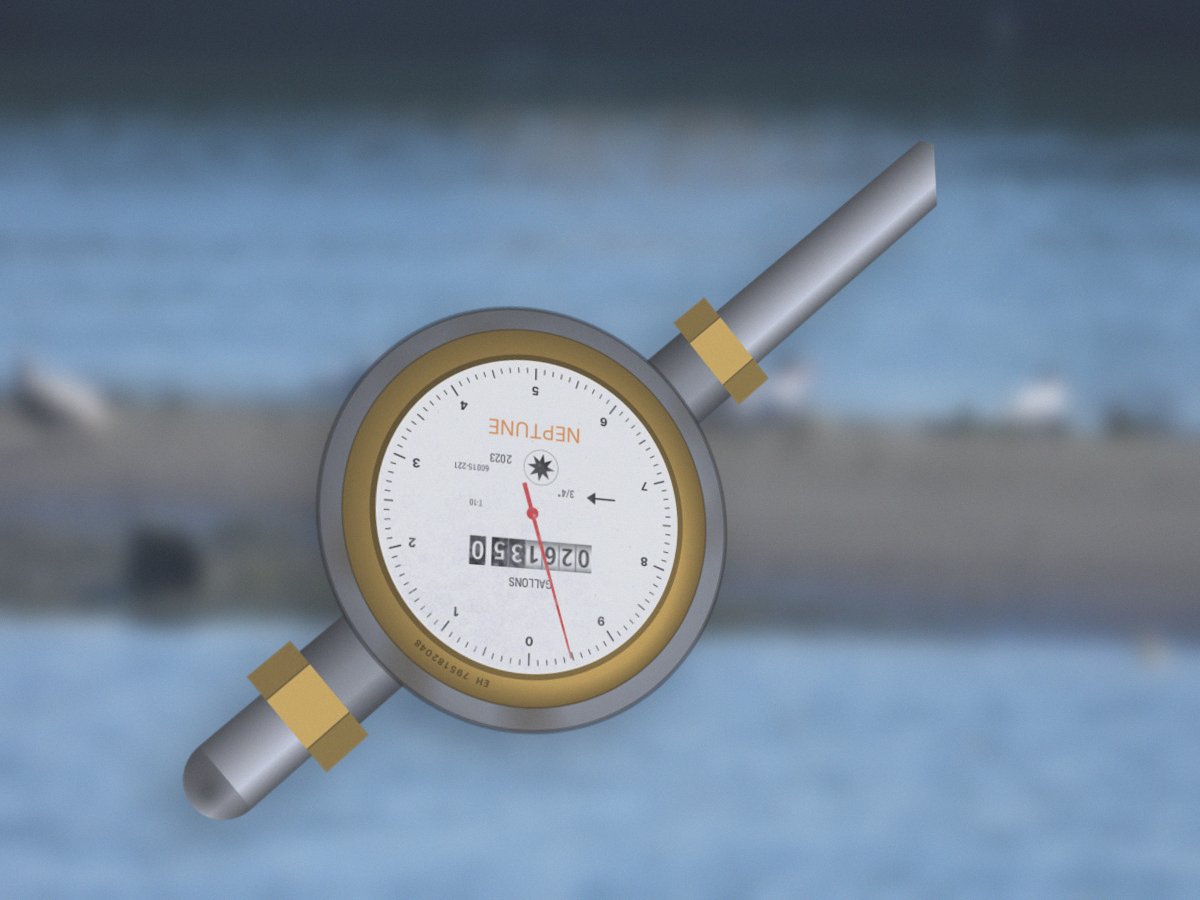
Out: value=261349.5 unit=gal
